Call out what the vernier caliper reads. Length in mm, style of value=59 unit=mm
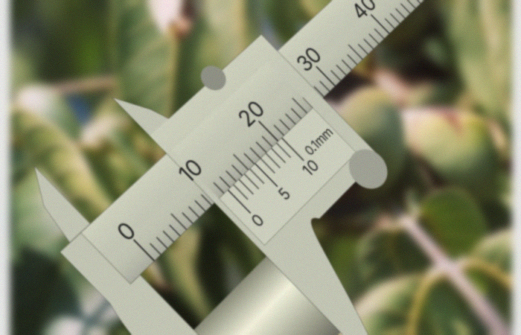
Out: value=11.6 unit=mm
